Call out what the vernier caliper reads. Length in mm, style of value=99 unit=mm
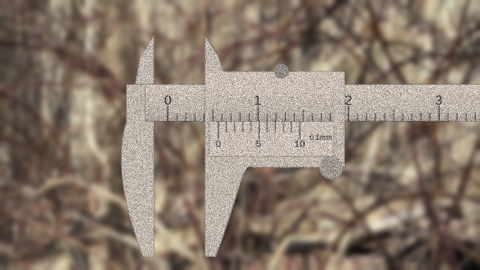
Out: value=5.6 unit=mm
